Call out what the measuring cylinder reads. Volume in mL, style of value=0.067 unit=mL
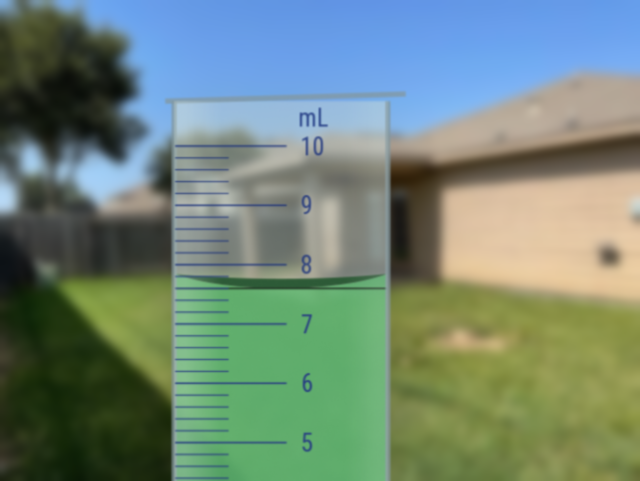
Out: value=7.6 unit=mL
